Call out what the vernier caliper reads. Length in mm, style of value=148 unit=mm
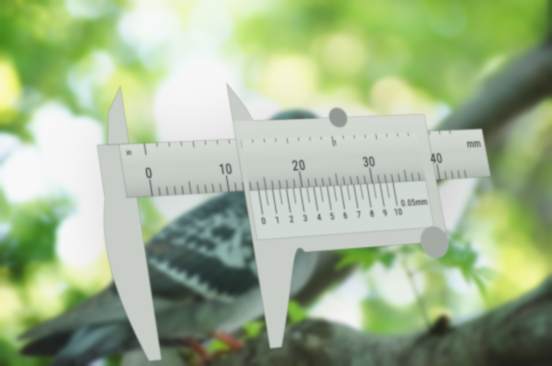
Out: value=14.0 unit=mm
